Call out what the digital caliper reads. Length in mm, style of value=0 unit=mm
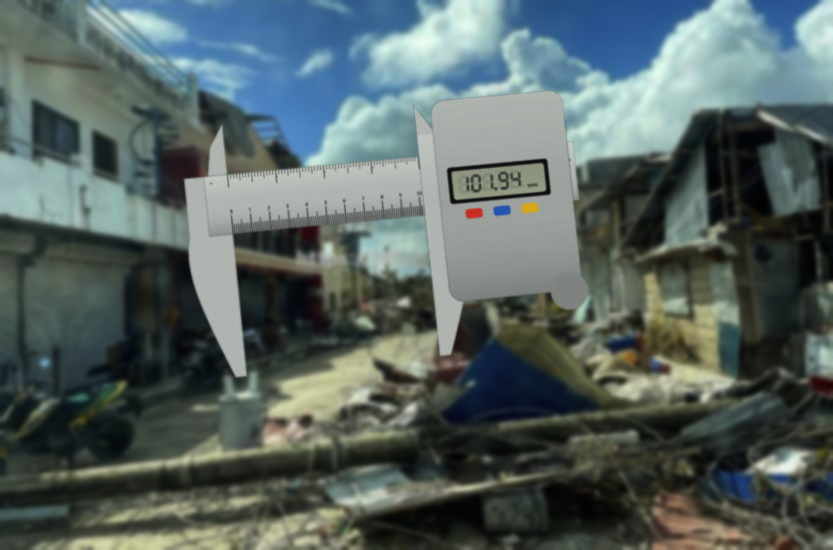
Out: value=101.94 unit=mm
